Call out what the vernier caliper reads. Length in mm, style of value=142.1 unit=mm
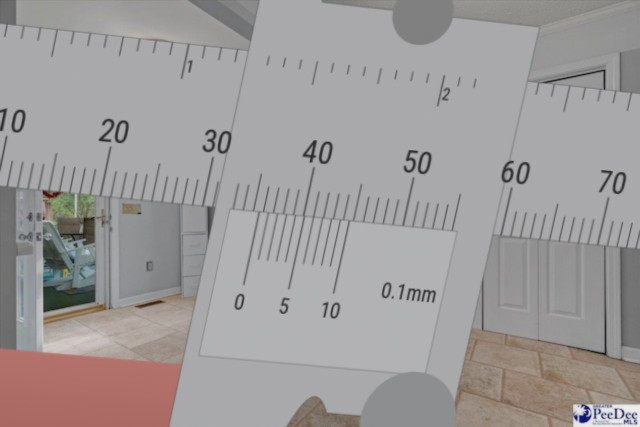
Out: value=35.6 unit=mm
